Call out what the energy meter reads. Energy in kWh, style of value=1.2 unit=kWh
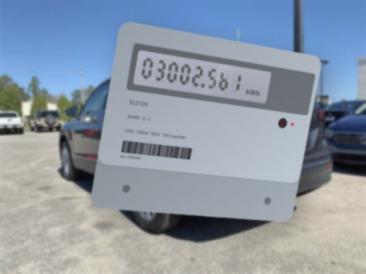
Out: value=3002.561 unit=kWh
